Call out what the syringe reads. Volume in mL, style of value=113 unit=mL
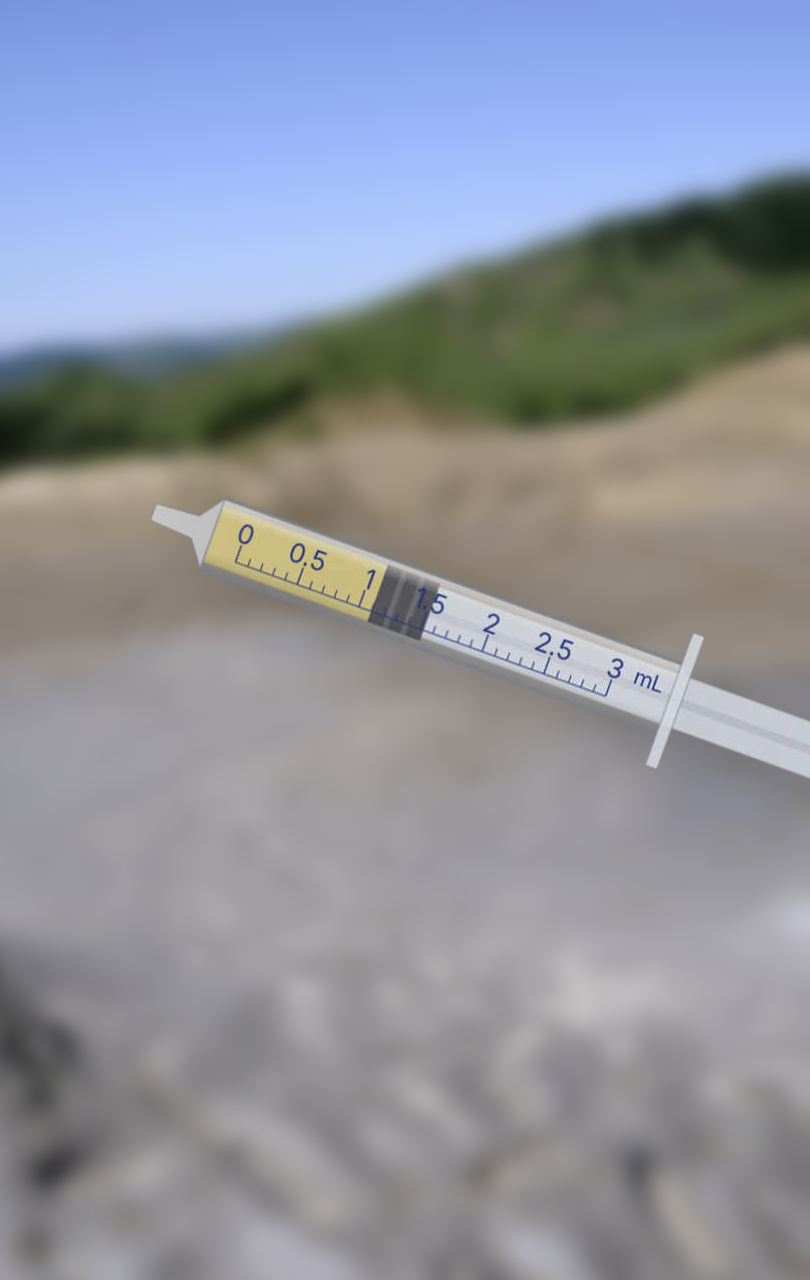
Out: value=1.1 unit=mL
